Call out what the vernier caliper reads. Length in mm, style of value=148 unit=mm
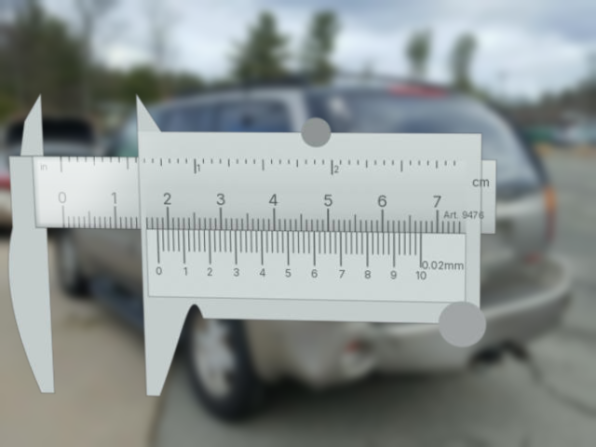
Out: value=18.0 unit=mm
